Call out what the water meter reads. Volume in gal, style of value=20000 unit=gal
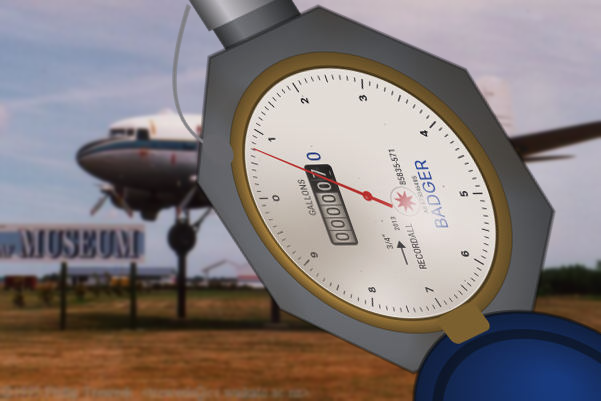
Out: value=70.7 unit=gal
